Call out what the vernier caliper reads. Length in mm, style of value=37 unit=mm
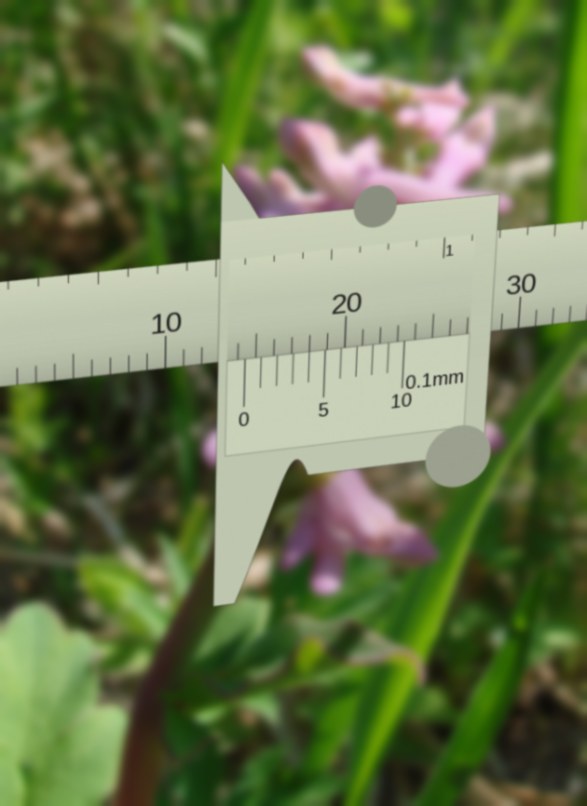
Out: value=14.4 unit=mm
